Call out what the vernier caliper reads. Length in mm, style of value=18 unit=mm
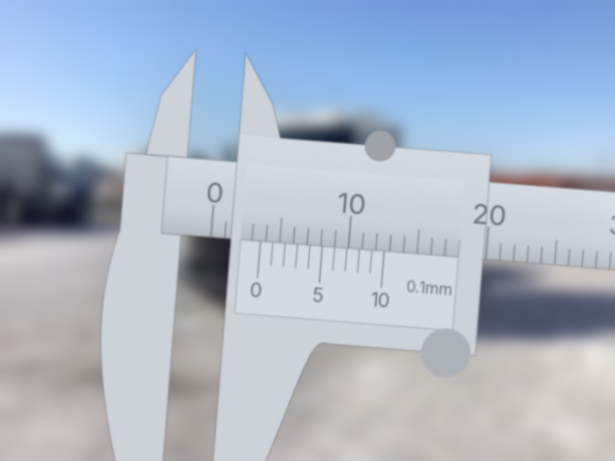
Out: value=3.6 unit=mm
